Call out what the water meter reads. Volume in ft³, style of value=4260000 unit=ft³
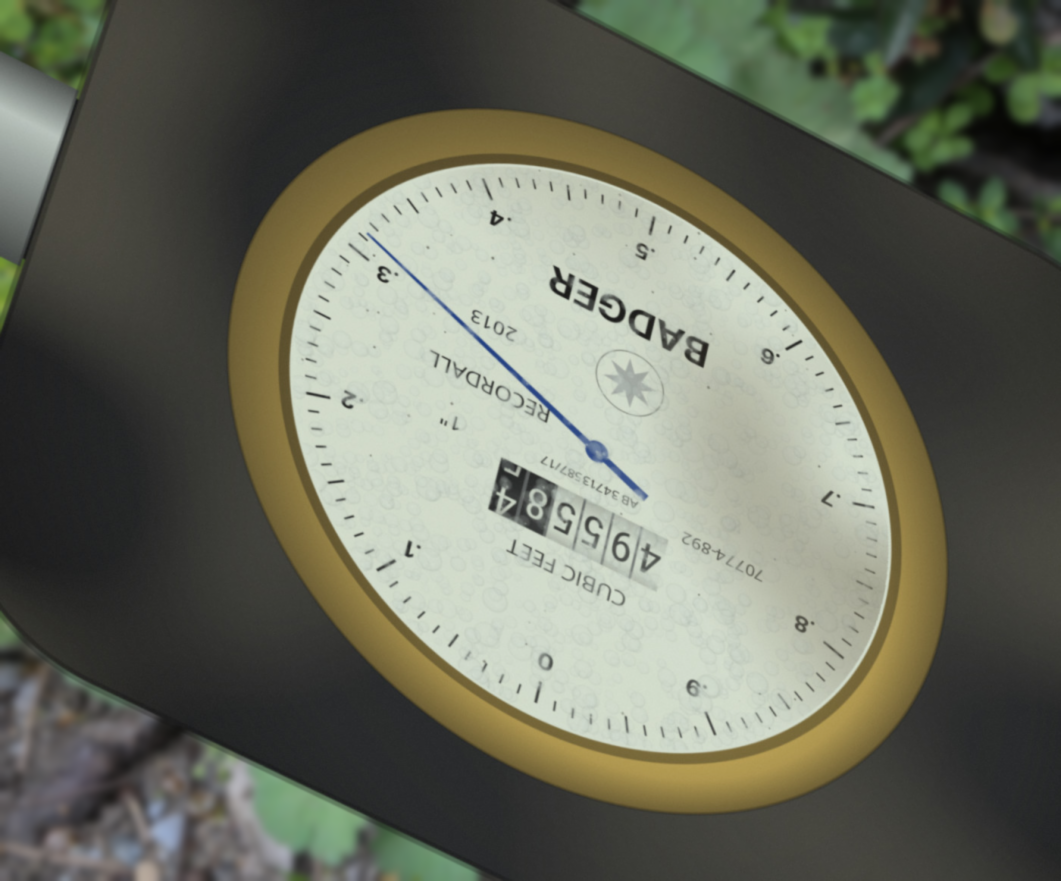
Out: value=495584.31 unit=ft³
